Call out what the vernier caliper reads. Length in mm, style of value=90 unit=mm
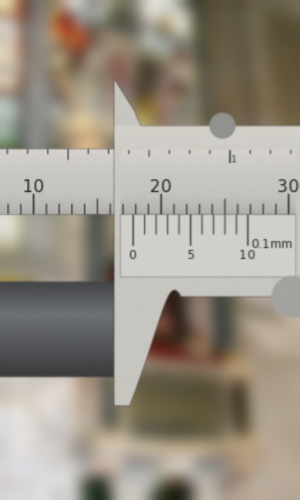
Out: value=17.8 unit=mm
